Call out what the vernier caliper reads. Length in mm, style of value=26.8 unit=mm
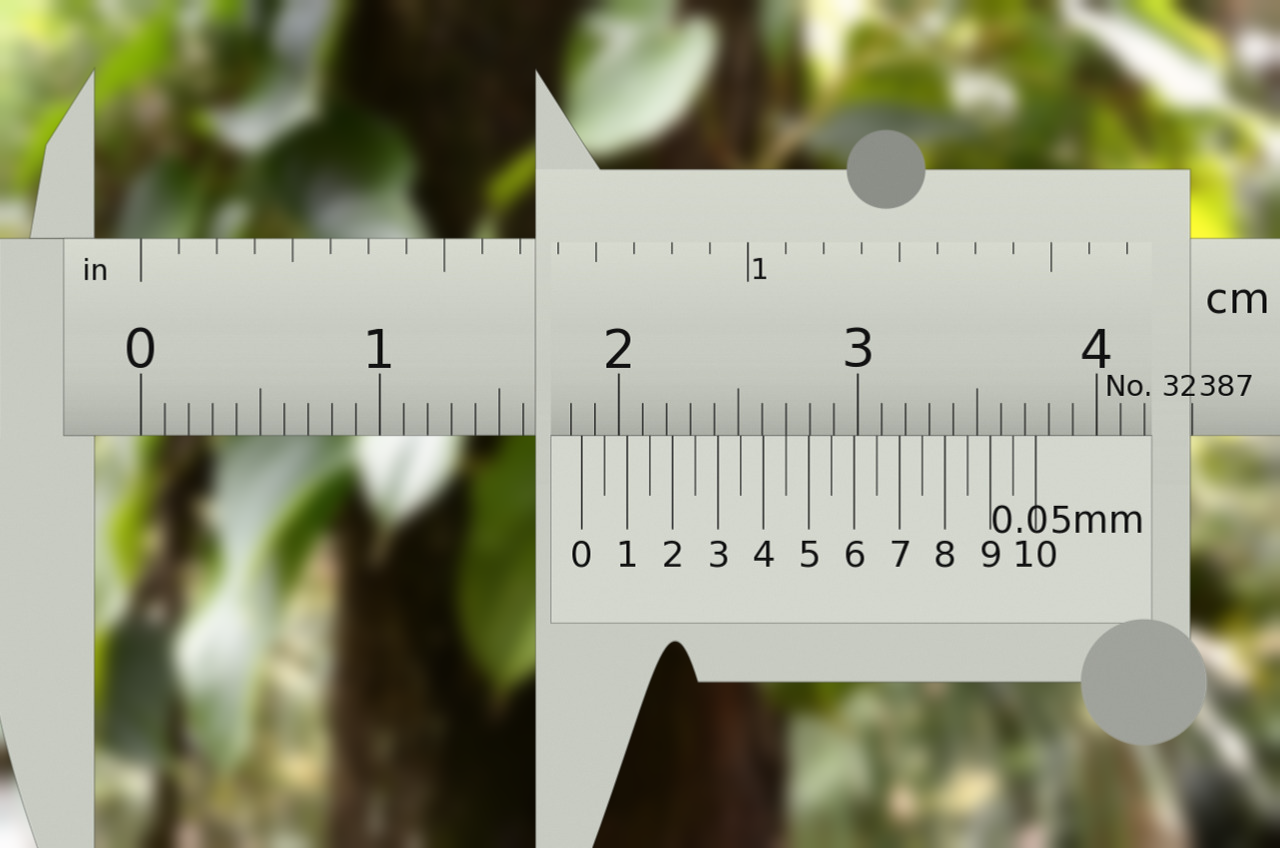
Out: value=18.45 unit=mm
